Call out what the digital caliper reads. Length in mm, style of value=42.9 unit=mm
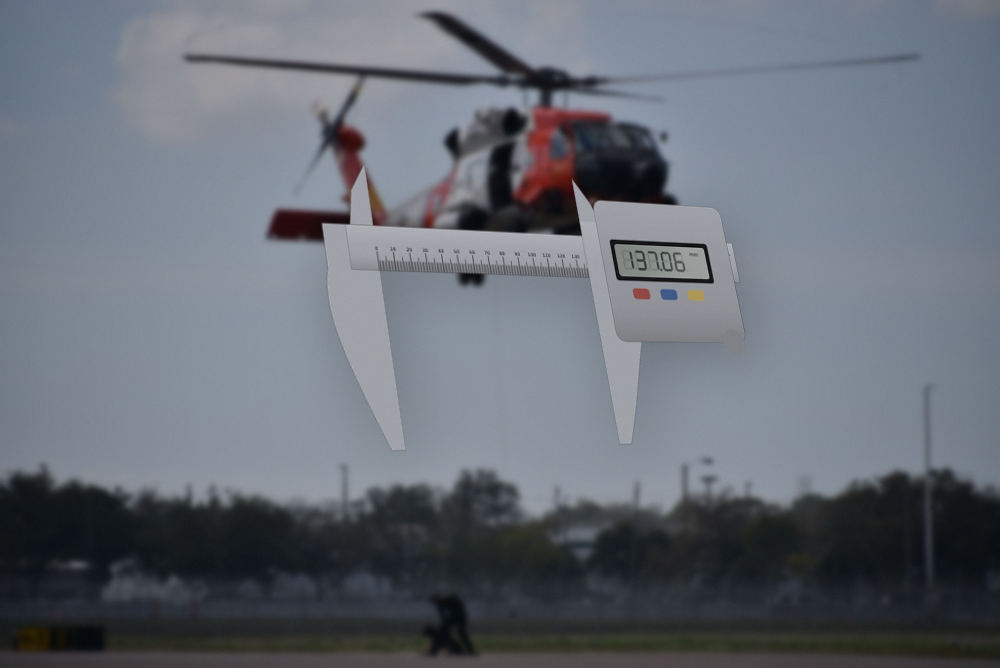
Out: value=137.06 unit=mm
